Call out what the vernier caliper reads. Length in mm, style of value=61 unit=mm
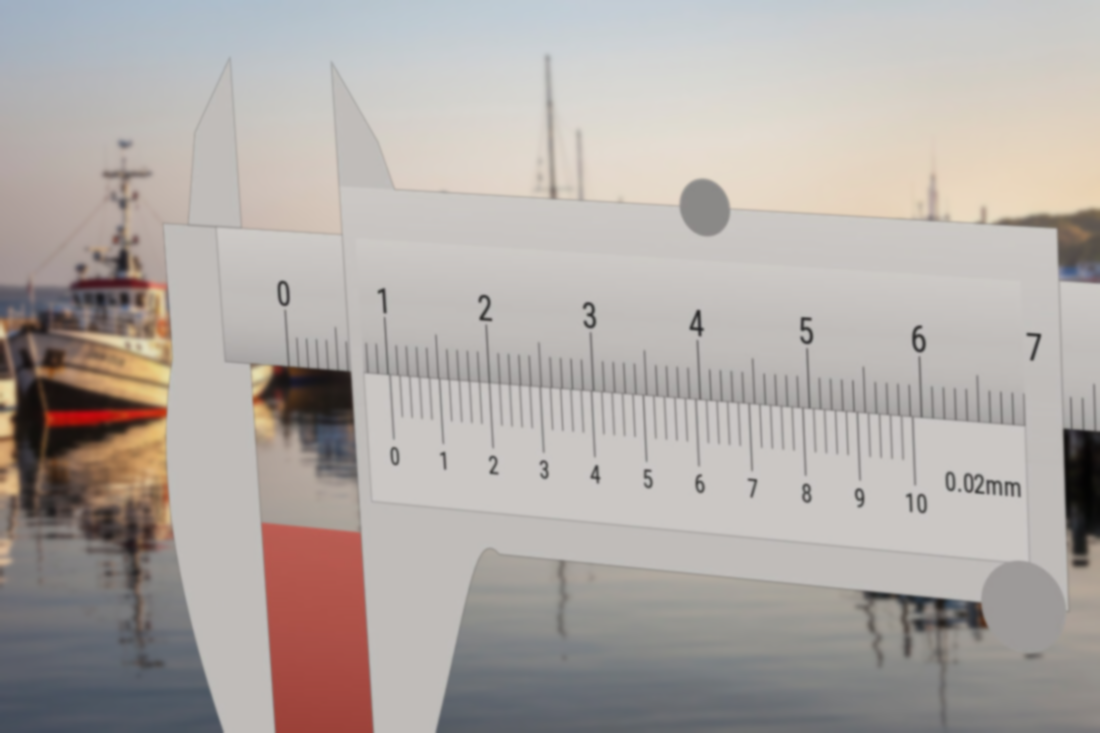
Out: value=10.2 unit=mm
